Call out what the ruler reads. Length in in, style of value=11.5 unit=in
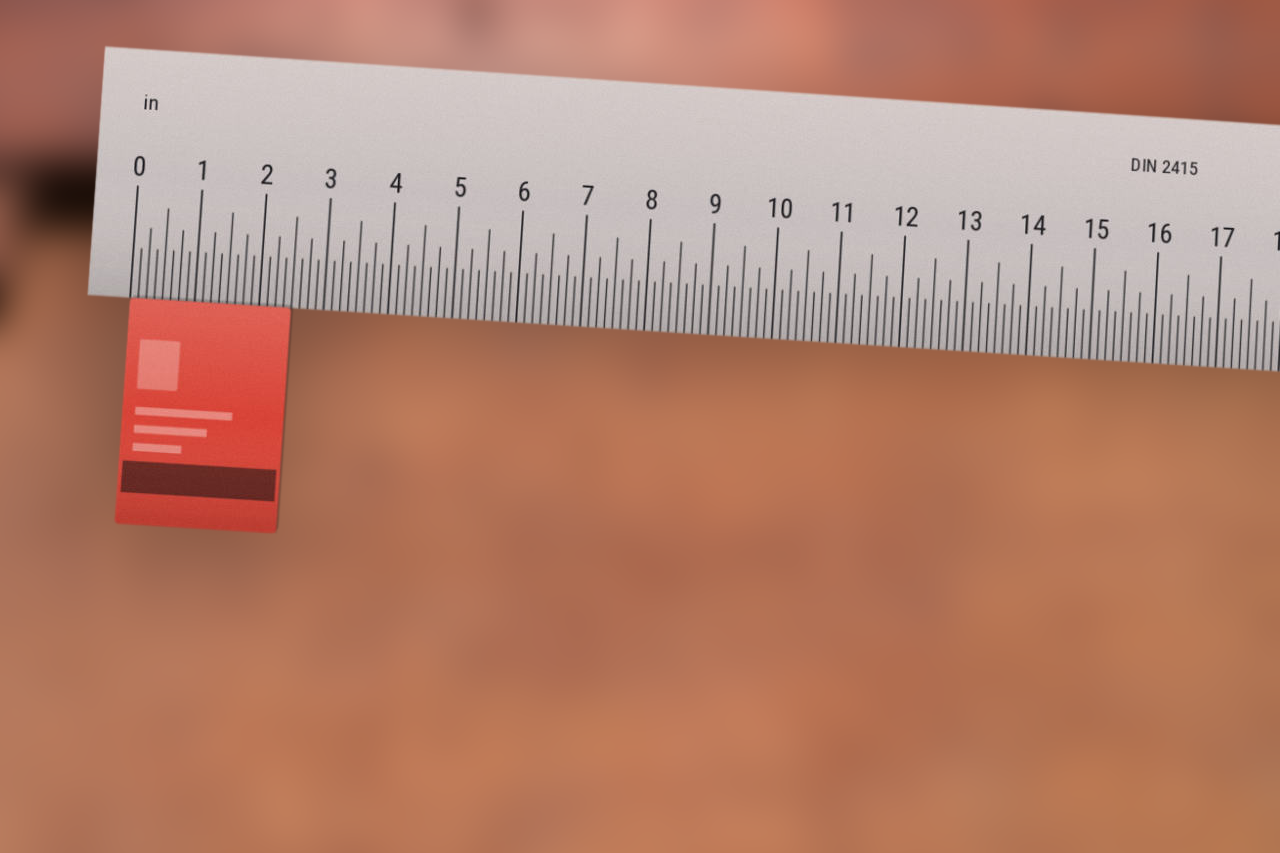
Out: value=2.5 unit=in
